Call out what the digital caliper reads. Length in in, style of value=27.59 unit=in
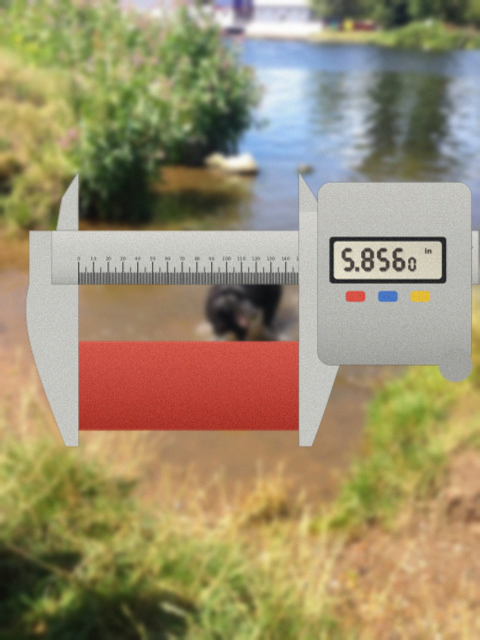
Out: value=5.8560 unit=in
